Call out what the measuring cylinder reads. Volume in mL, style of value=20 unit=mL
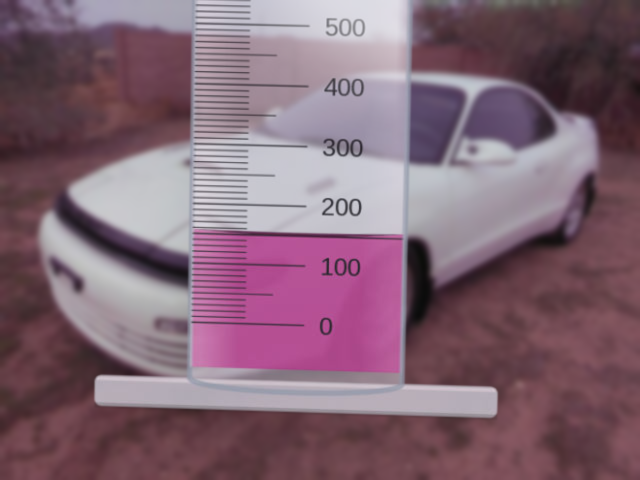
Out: value=150 unit=mL
